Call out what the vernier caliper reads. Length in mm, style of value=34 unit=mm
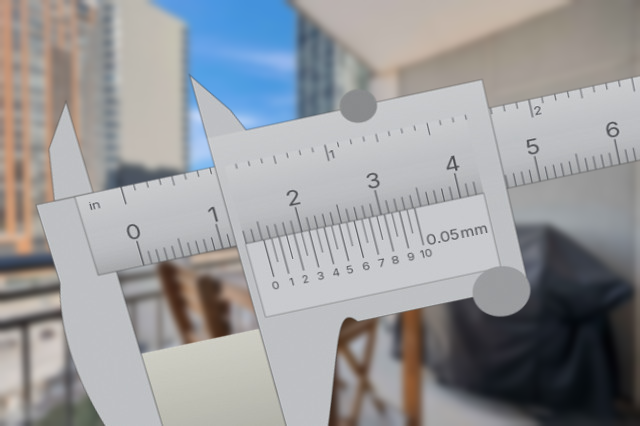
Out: value=15.2 unit=mm
